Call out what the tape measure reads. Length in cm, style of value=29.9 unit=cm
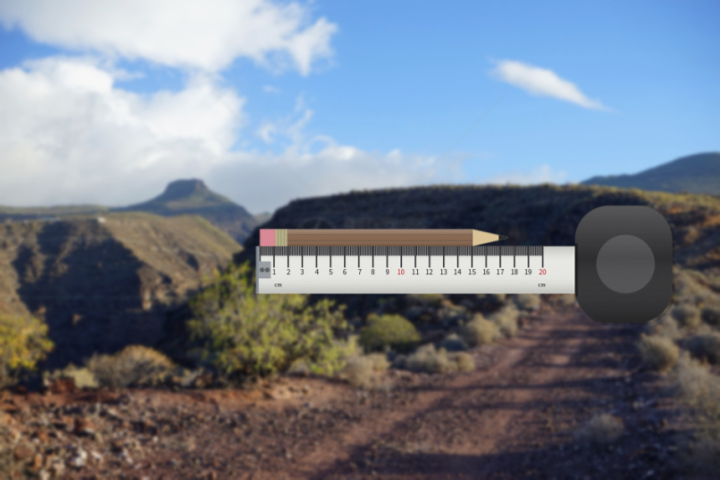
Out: value=17.5 unit=cm
